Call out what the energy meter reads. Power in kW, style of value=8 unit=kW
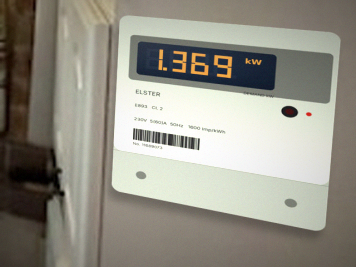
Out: value=1.369 unit=kW
